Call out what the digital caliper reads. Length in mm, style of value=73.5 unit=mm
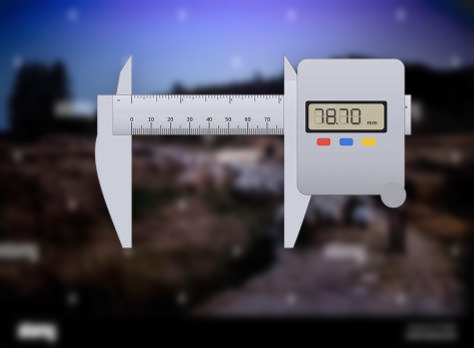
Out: value=78.70 unit=mm
